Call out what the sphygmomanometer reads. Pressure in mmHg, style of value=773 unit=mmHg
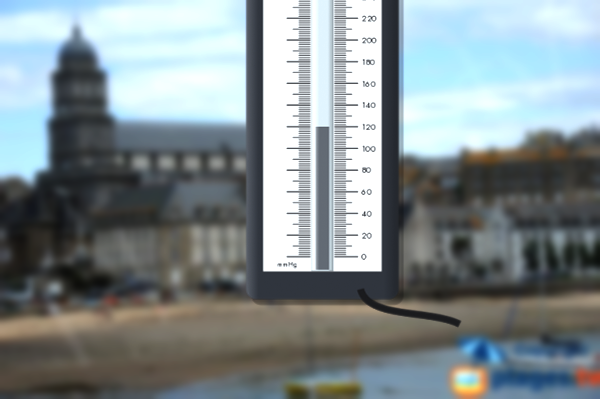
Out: value=120 unit=mmHg
